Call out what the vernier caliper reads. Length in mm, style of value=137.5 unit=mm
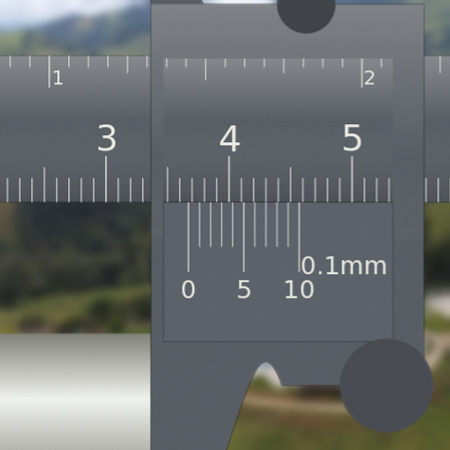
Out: value=36.7 unit=mm
